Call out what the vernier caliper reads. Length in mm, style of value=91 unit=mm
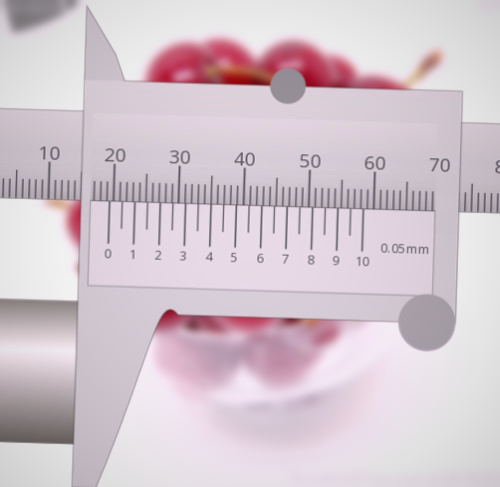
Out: value=19.4 unit=mm
